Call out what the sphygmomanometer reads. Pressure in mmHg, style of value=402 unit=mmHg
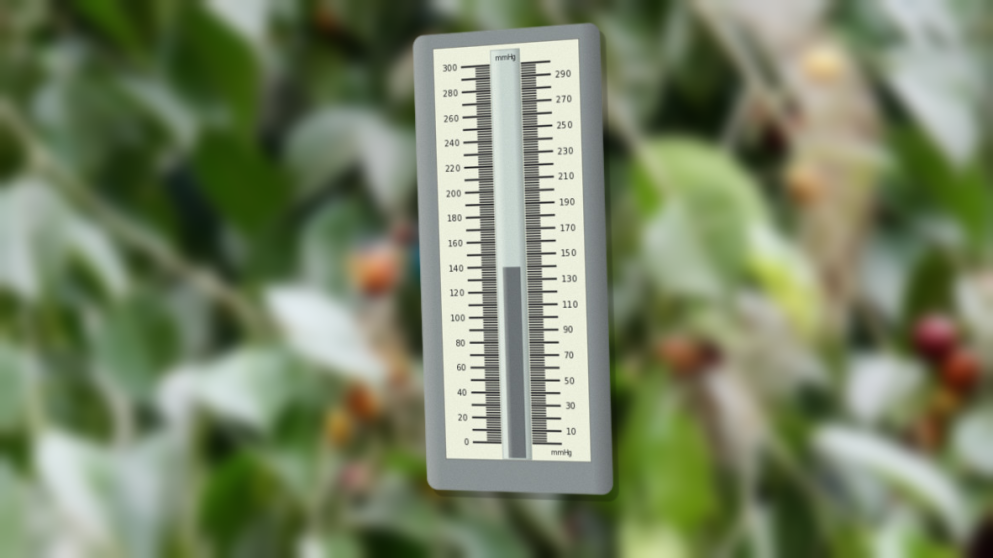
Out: value=140 unit=mmHg
